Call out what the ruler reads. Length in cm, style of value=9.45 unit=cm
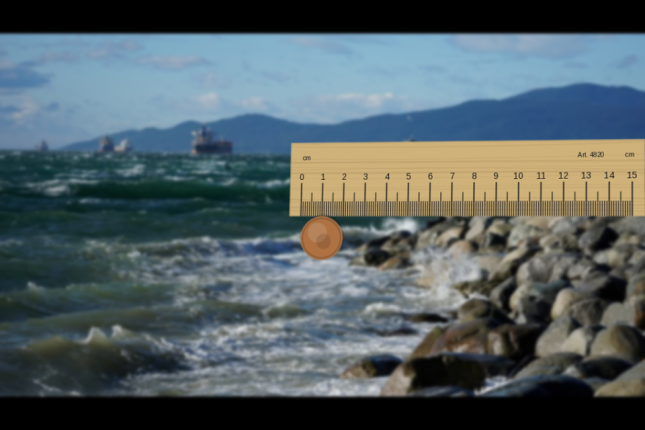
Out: value=2 unit=cm
